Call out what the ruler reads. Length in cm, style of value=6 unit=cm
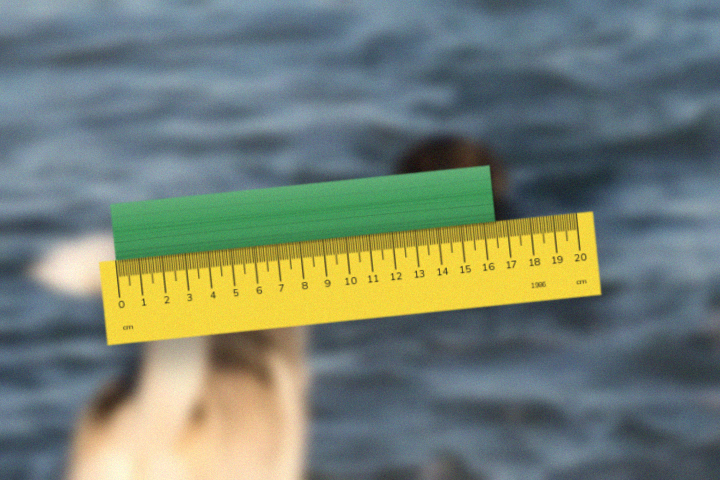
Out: value=16.5 unit=cm
